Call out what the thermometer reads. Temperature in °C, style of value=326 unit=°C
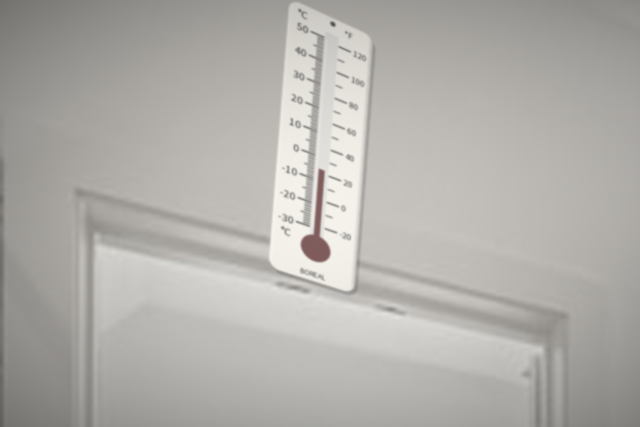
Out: value=-5 unit=°C
